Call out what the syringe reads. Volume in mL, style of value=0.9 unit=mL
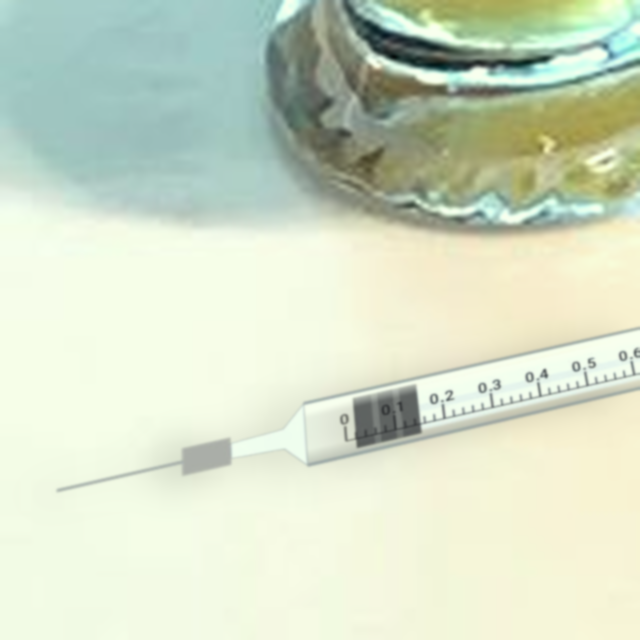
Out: value=0.02 unit=mL
